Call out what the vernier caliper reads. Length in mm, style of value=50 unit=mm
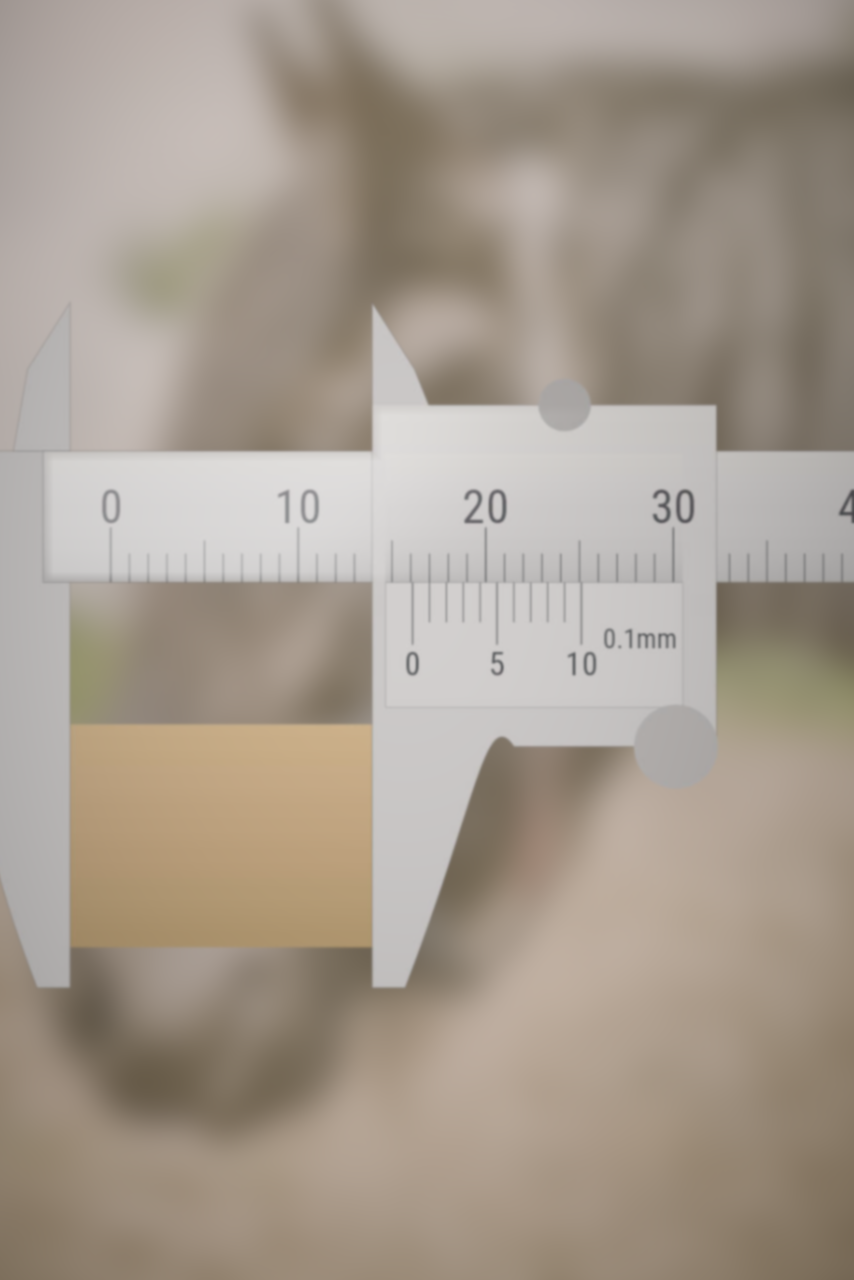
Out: value=16.1 unit=mm
